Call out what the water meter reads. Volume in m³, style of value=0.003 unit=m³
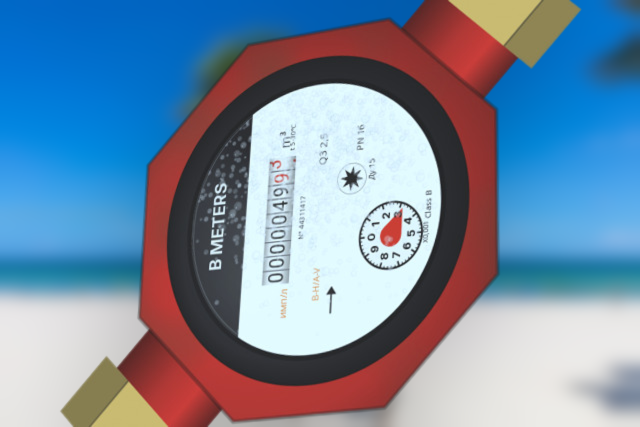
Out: value=49.933 unit=m³
